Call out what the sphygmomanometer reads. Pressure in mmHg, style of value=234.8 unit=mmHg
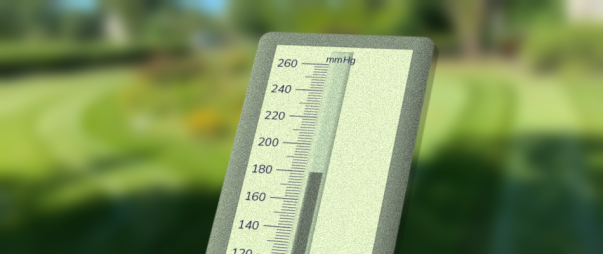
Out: value=180 unit=mmHg
